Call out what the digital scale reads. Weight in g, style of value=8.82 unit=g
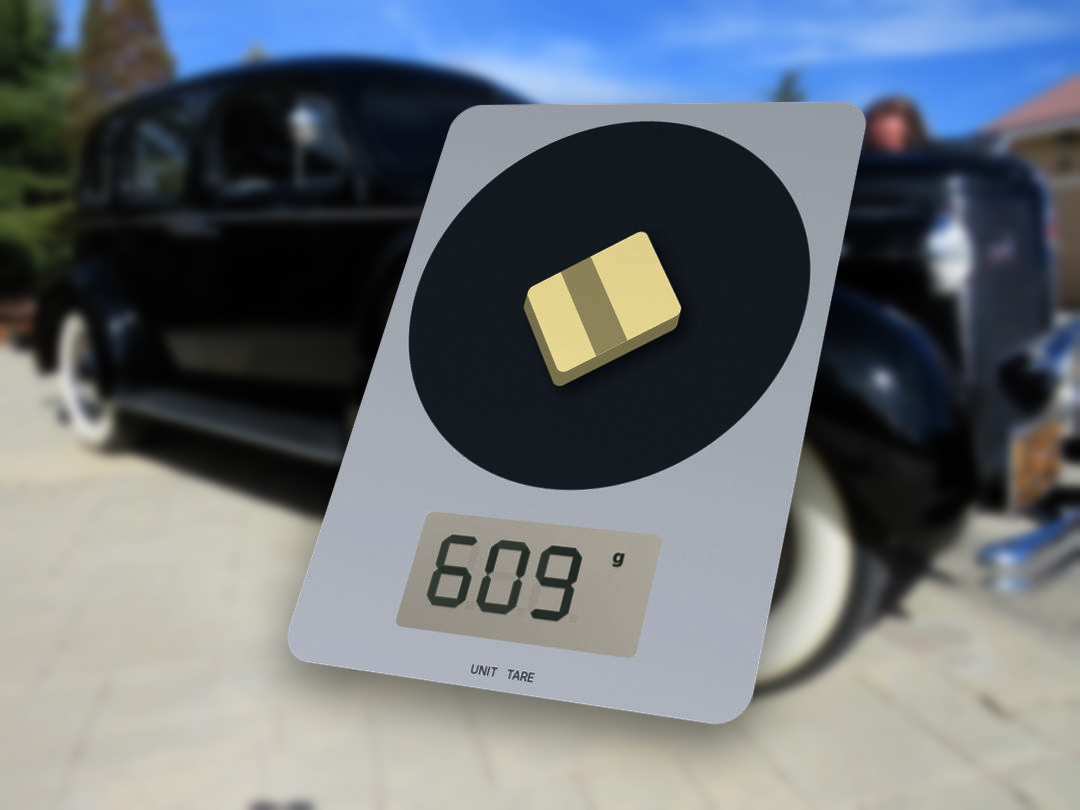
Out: value=609 unit=g
